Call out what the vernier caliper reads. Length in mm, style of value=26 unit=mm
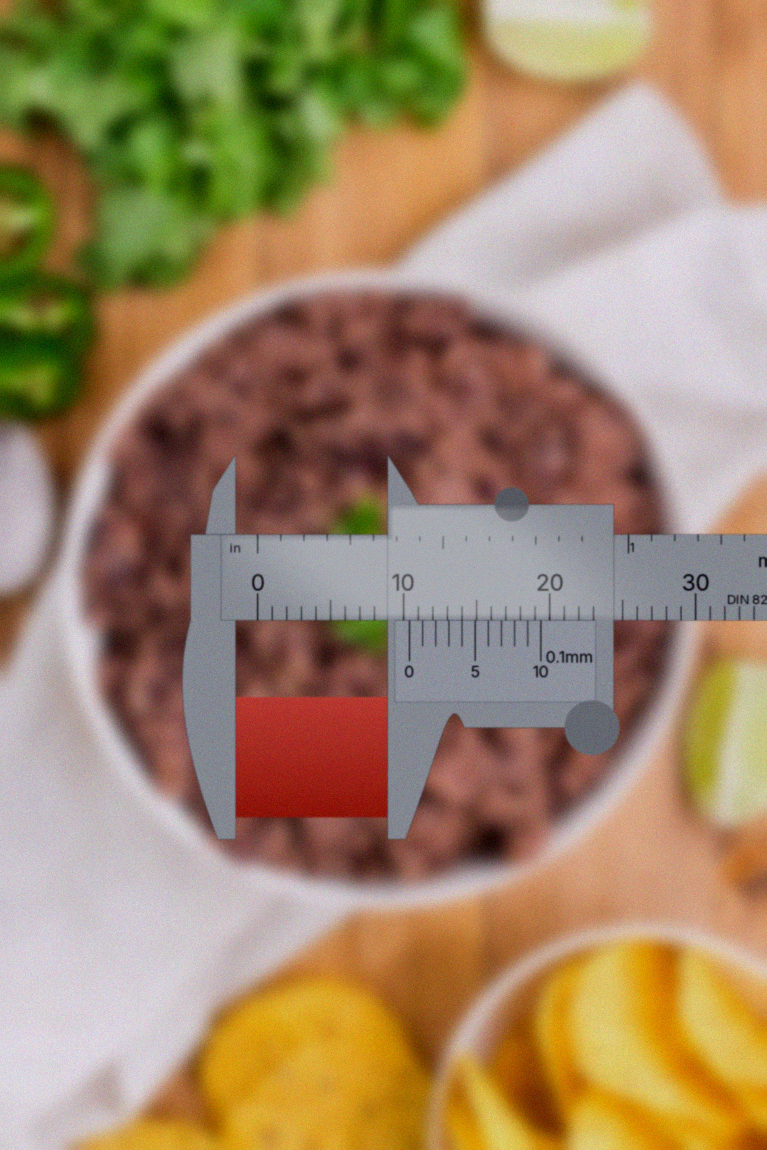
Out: value=10.4 unit=mm
